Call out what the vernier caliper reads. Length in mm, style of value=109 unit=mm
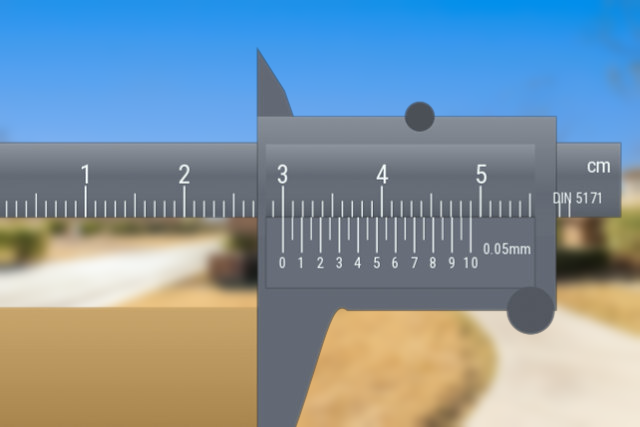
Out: value=30.0 unit=mm
